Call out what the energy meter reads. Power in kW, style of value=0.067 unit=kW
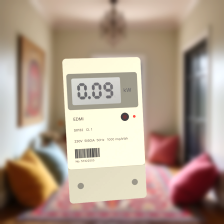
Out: value=0.09 unit=kW
